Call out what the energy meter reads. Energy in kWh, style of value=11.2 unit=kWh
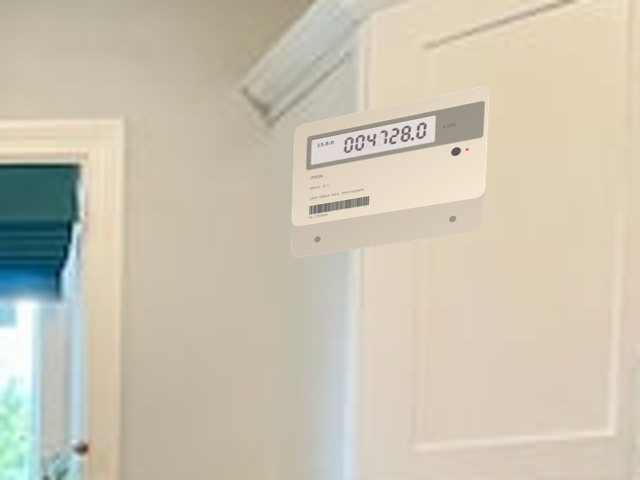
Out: value=4728.0 unit=kWh
